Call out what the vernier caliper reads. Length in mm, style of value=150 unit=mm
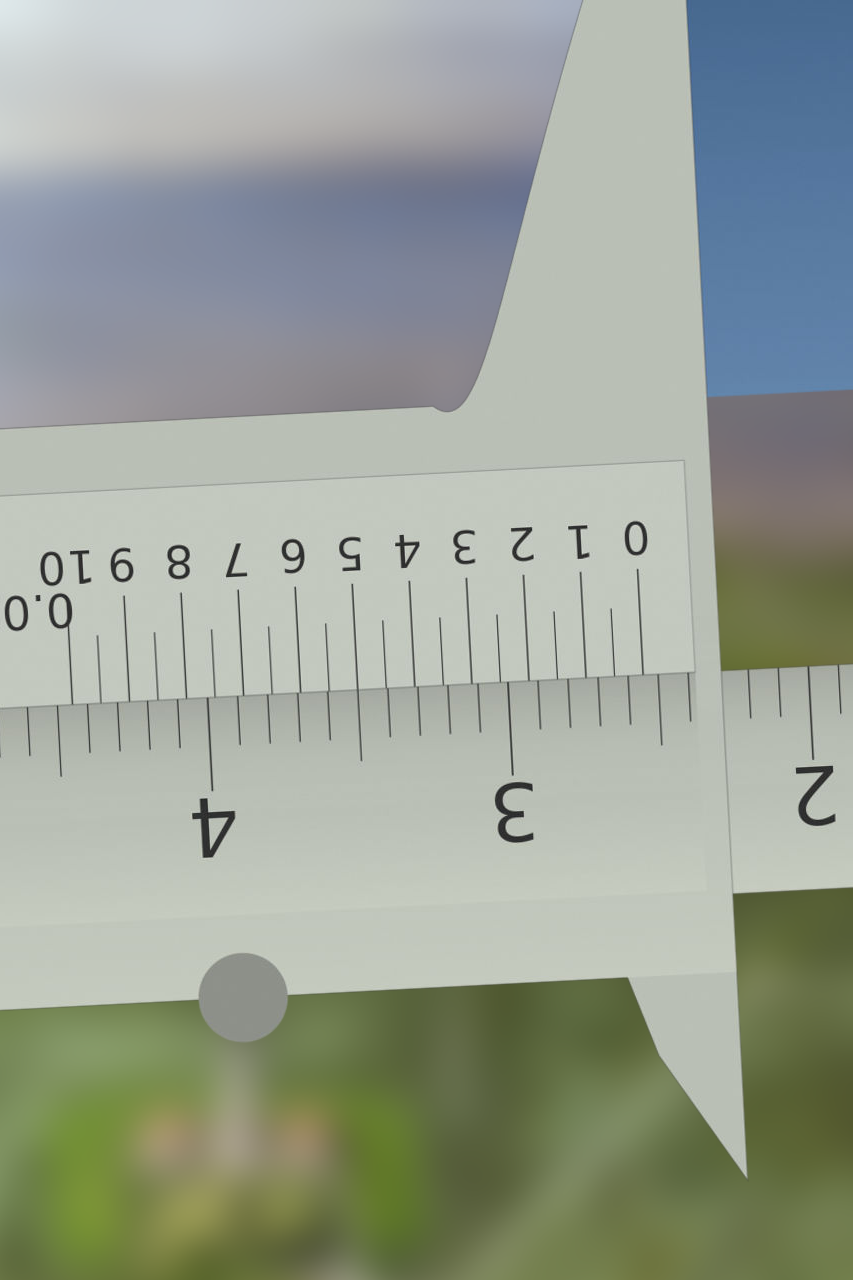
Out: value=25.50 unit=mm
